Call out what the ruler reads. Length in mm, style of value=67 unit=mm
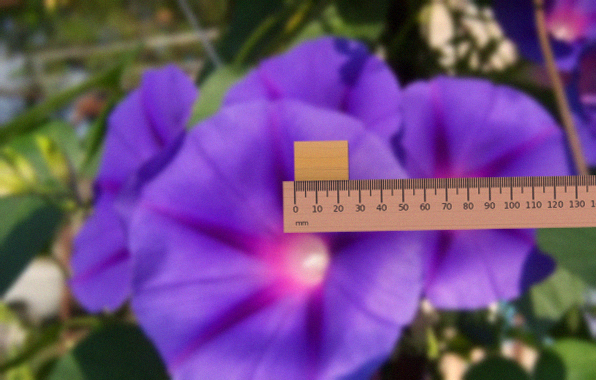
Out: value=25 unit=mm
